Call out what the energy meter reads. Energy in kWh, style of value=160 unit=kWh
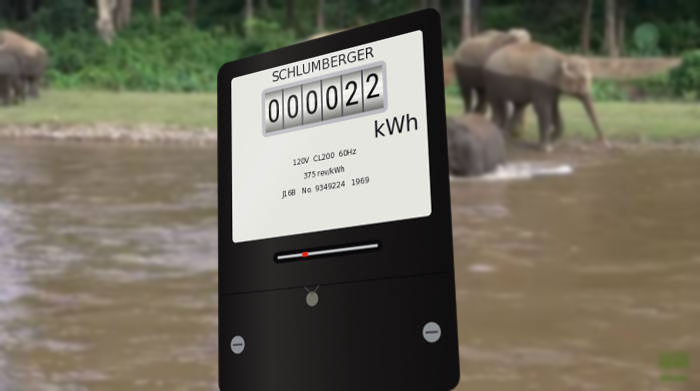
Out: value=22 unit=kWh
